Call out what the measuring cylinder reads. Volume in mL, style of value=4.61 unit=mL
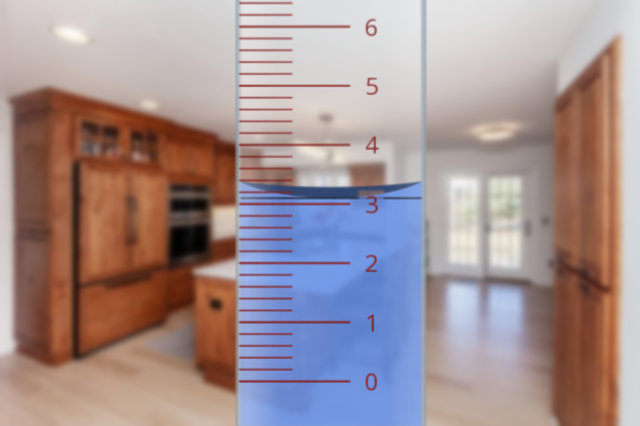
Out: value=3.1 unit=mL
